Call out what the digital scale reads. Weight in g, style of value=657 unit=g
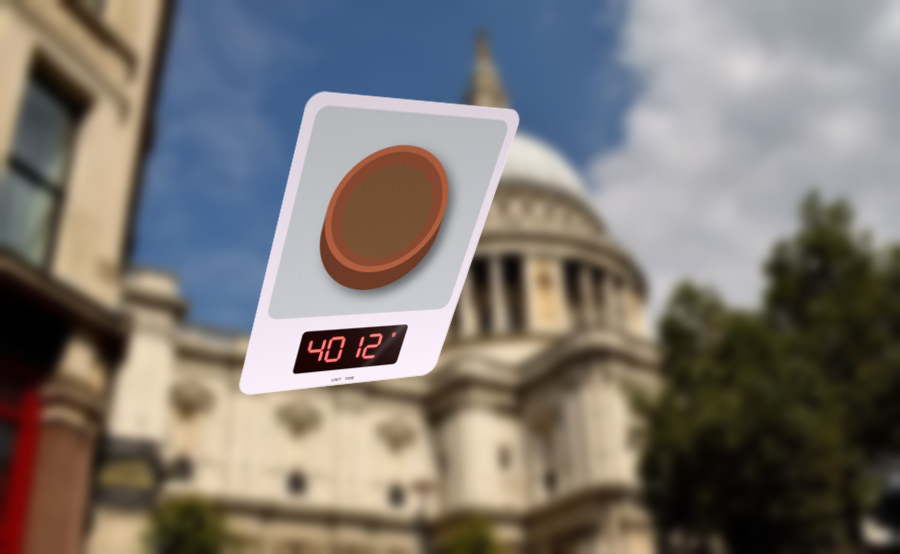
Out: value=4012 unit=g
